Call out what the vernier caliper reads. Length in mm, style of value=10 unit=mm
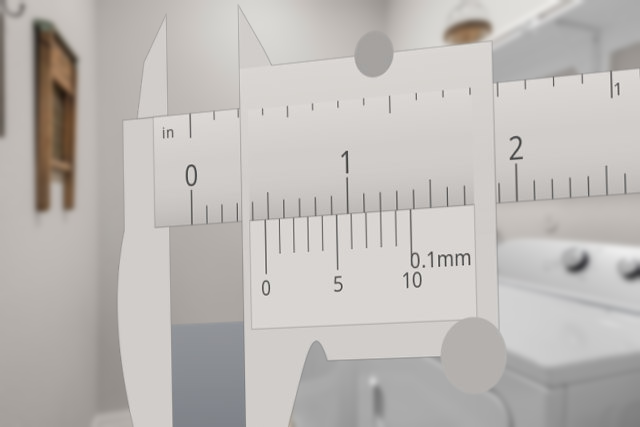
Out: value=4.8 unit=mm
